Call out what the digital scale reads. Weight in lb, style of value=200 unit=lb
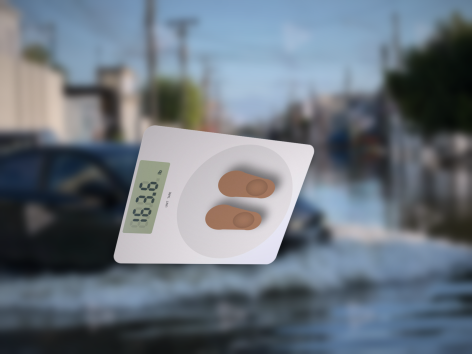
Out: value=163.6 unit=lb
